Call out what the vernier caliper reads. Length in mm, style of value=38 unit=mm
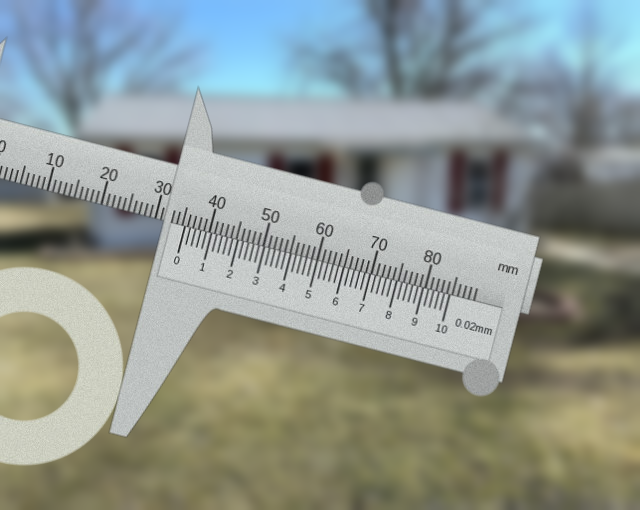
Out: value=35.5 unit=mm
